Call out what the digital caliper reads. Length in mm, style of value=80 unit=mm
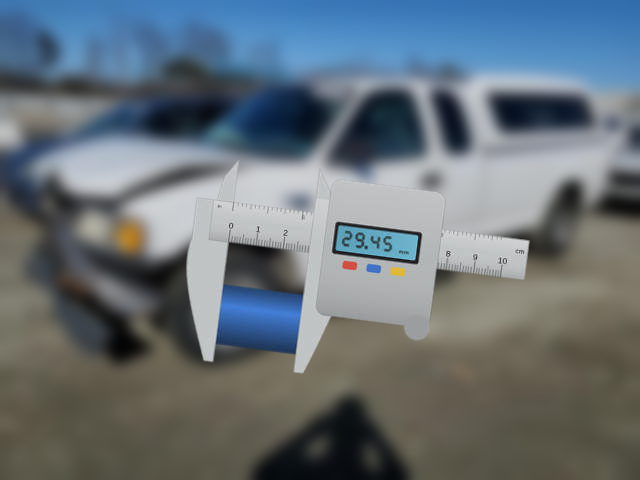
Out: value=29.45 unit=mm
